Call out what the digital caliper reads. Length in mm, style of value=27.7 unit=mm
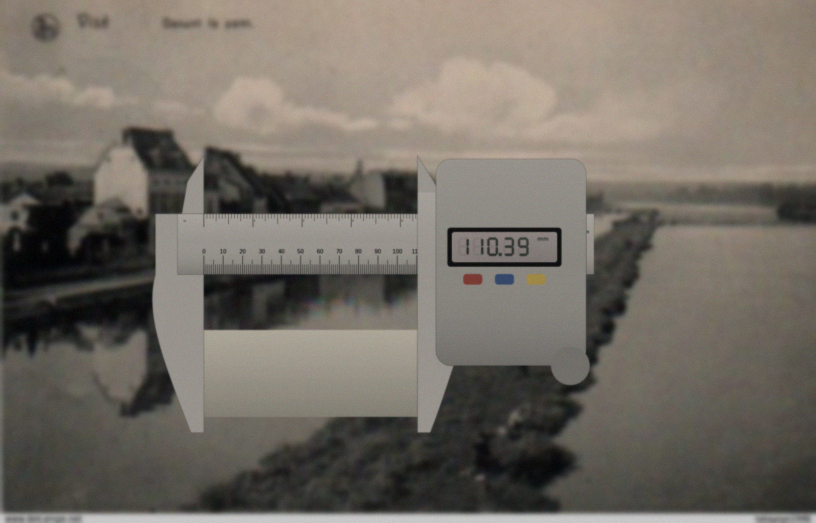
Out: value=110.39 unit=mm
